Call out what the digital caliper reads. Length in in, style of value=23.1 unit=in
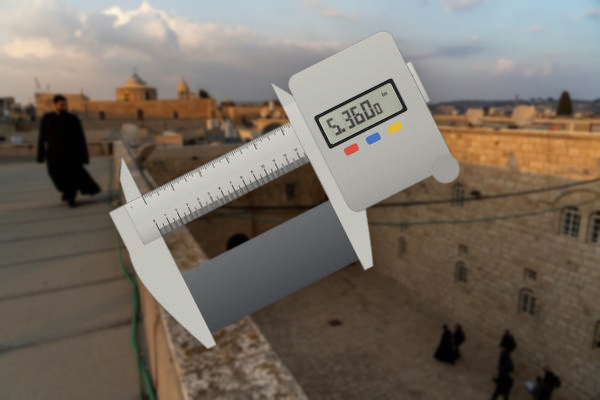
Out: value=5.3600 unit=in
